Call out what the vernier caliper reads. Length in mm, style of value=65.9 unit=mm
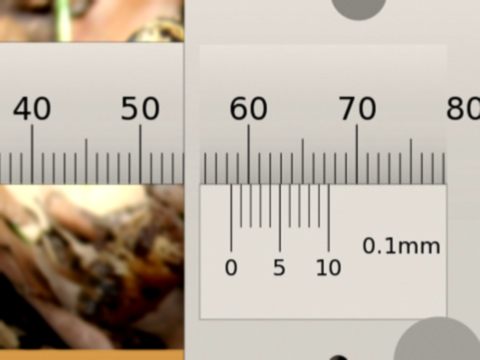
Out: value=58.4 unit=mm
